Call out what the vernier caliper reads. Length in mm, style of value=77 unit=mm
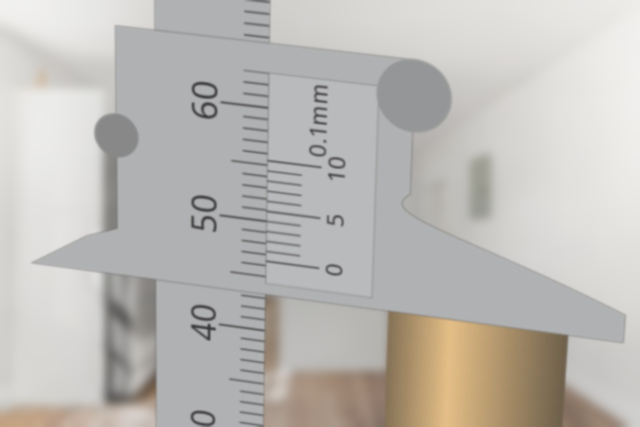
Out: value=46.4 unit=mm
